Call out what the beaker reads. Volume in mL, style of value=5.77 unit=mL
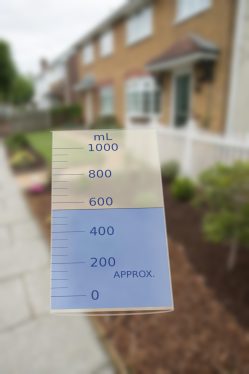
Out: value=550 unit=mL
